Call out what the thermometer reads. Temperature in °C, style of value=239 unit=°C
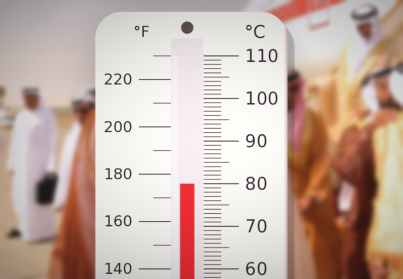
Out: value=80 unit=°C
